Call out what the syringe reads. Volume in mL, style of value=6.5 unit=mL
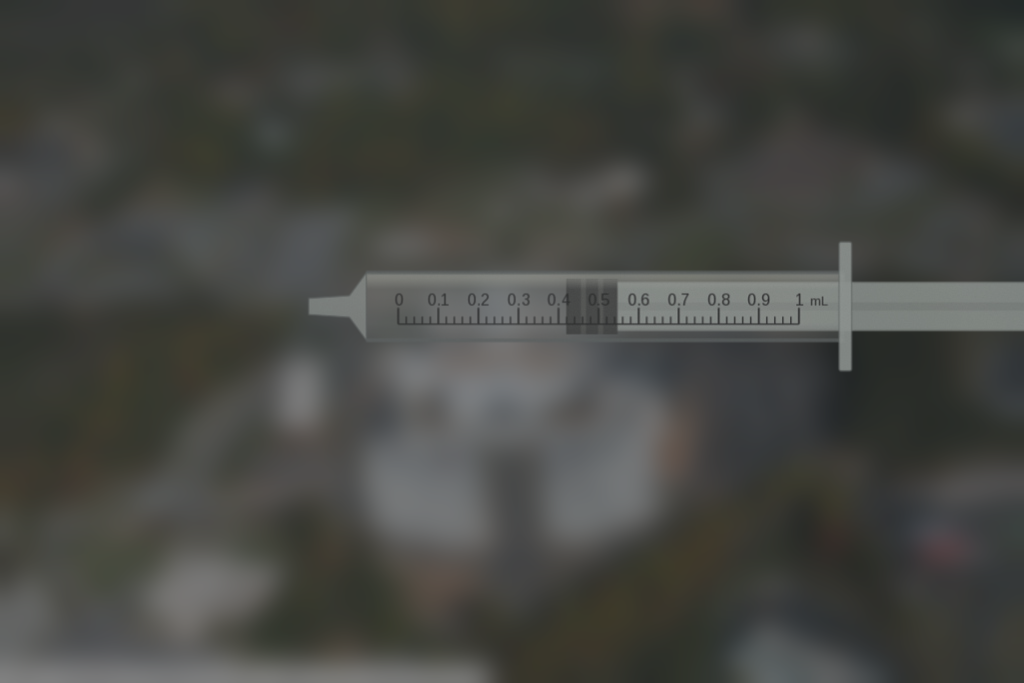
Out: value=0.42 unit=mL
